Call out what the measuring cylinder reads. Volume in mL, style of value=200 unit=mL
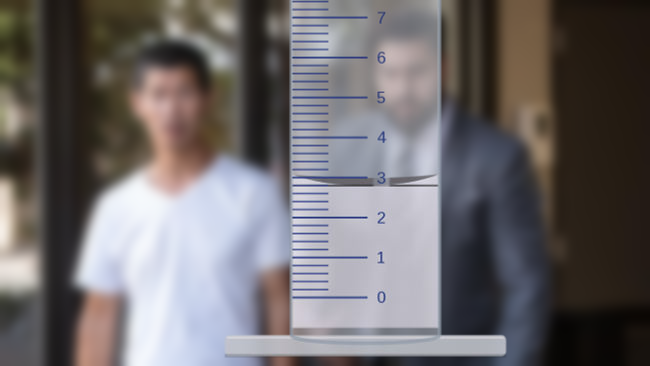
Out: value=2.8 unit=mL
